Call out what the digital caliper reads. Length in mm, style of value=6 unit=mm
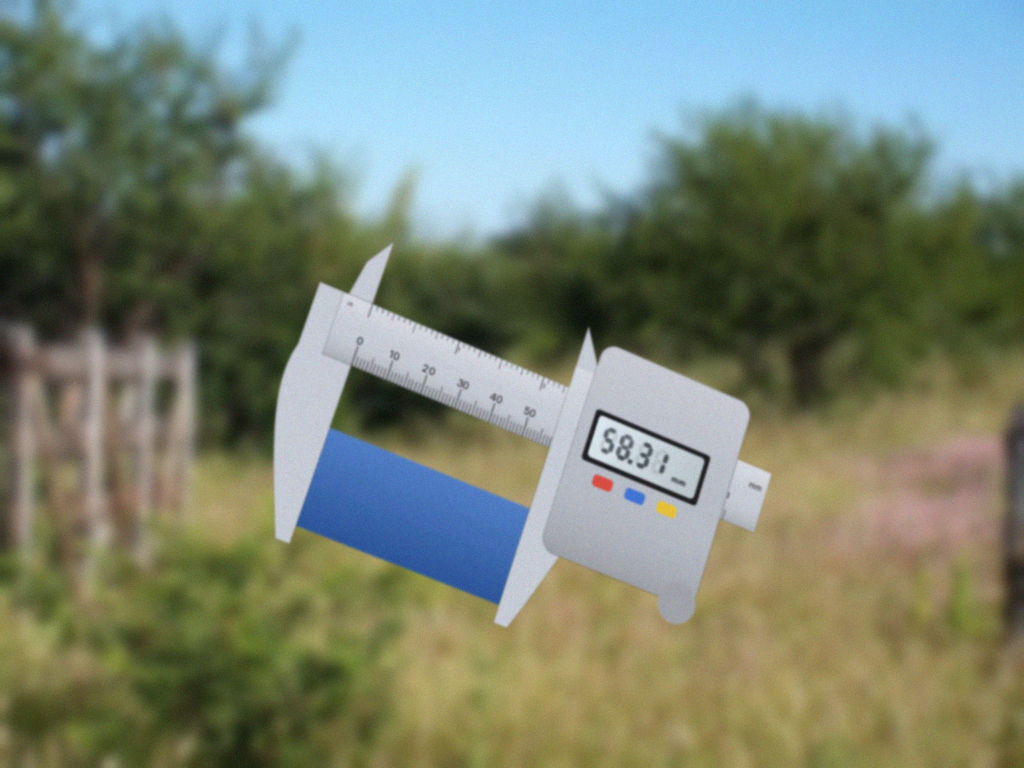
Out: value=58.31 unit=mm
